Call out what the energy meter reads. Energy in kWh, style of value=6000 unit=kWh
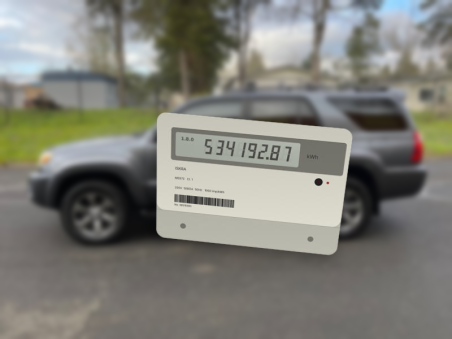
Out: value=534192.87 unit=kWh
